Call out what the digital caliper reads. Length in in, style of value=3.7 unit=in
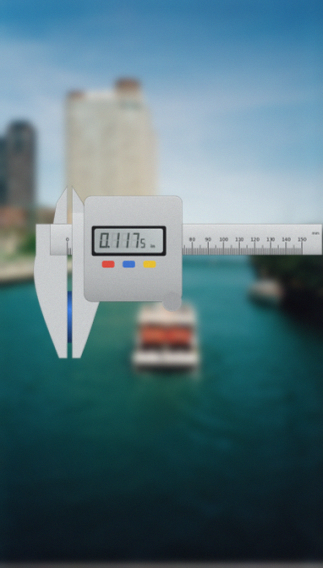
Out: value=0.1175 unit=in
